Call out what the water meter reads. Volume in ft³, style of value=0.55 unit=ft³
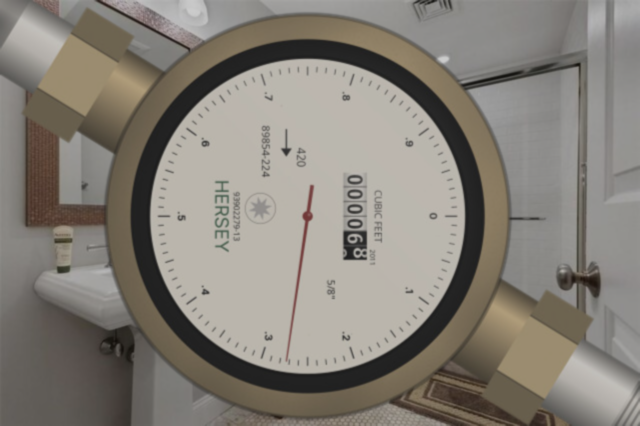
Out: value=68.27 unit=ft³
